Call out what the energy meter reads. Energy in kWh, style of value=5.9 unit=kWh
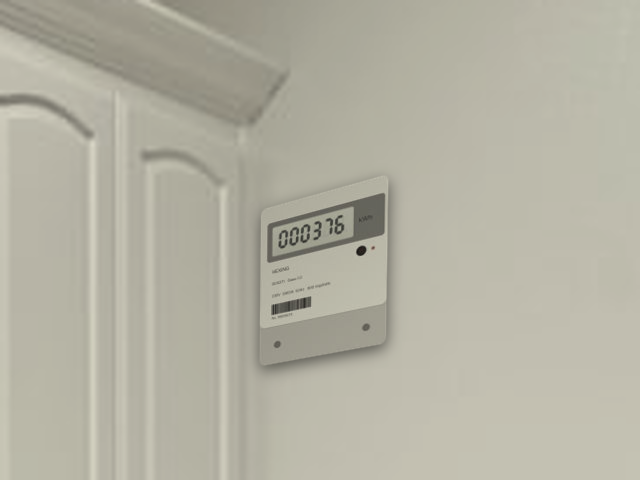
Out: value=376 unit=kWh
